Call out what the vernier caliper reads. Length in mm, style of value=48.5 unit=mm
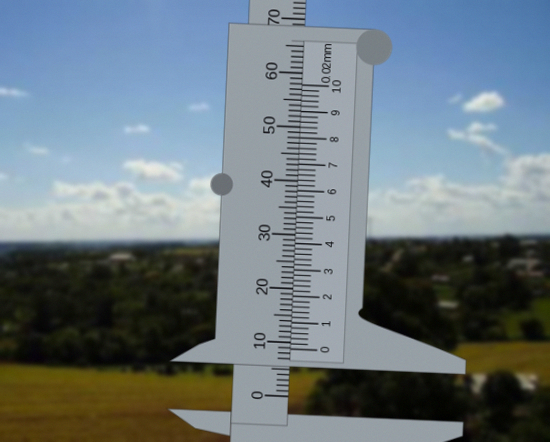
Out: value=8.8 unit=mm
